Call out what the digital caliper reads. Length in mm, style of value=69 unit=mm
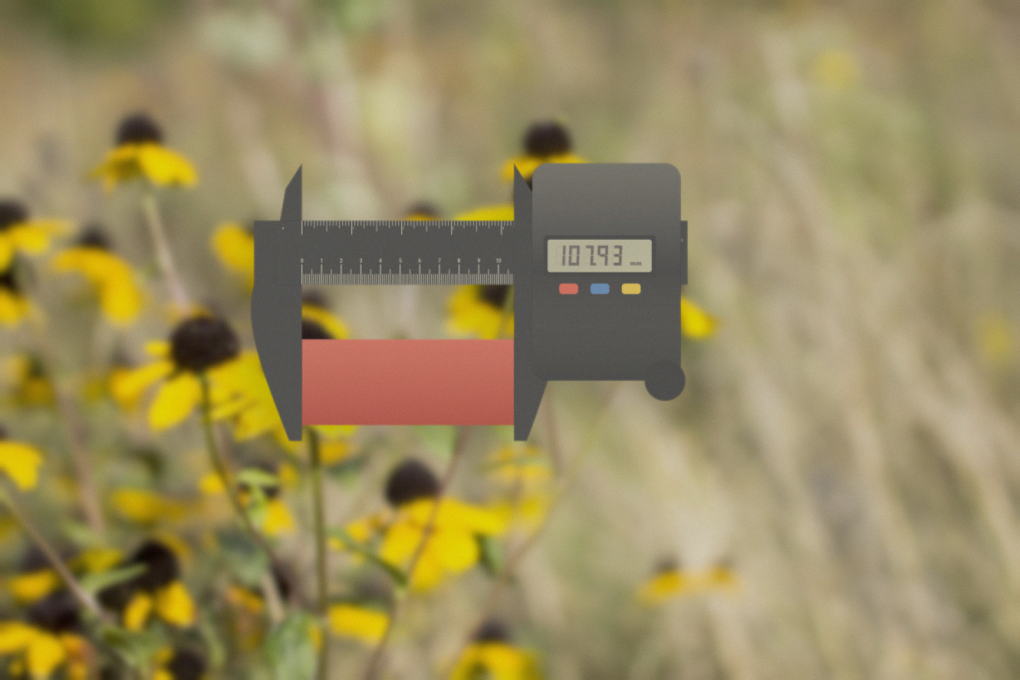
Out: value=107.93 unit=mm
